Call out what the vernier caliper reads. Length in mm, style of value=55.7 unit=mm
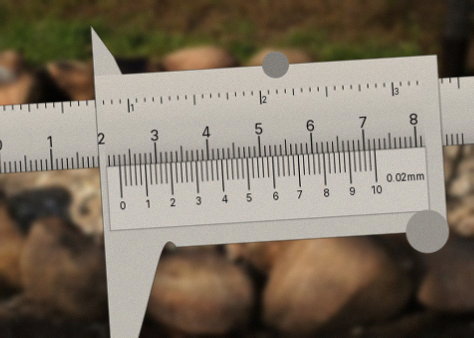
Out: value=23.0 unit=mm
